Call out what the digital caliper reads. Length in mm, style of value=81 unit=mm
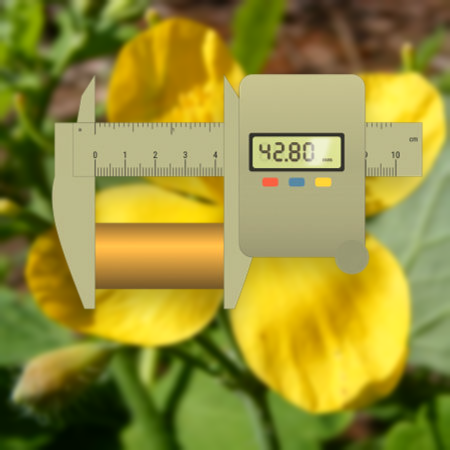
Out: value=42.80 unit=mm
